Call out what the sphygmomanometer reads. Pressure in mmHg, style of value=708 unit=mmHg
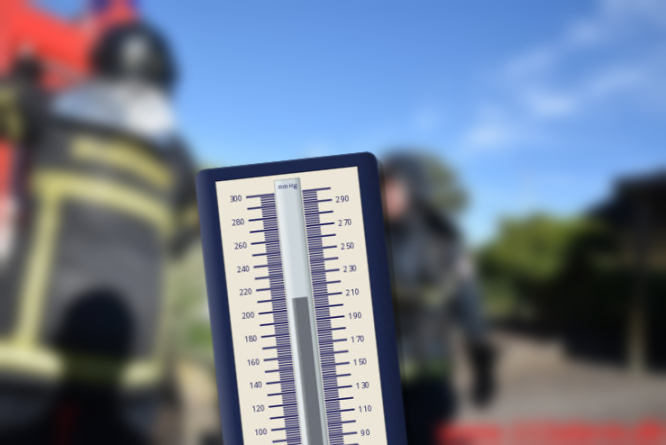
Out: value=210 unit=mmHg
